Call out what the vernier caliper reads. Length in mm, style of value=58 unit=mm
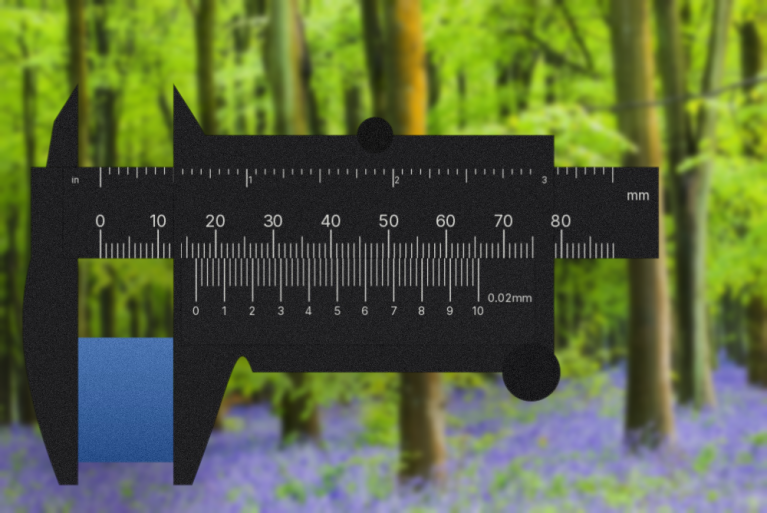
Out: value=16.6 unit=mm
